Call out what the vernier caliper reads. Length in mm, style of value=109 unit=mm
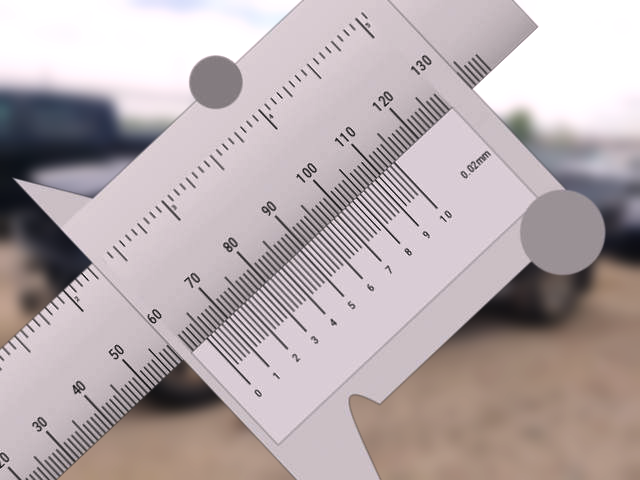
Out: value=64.5 unit=mm
